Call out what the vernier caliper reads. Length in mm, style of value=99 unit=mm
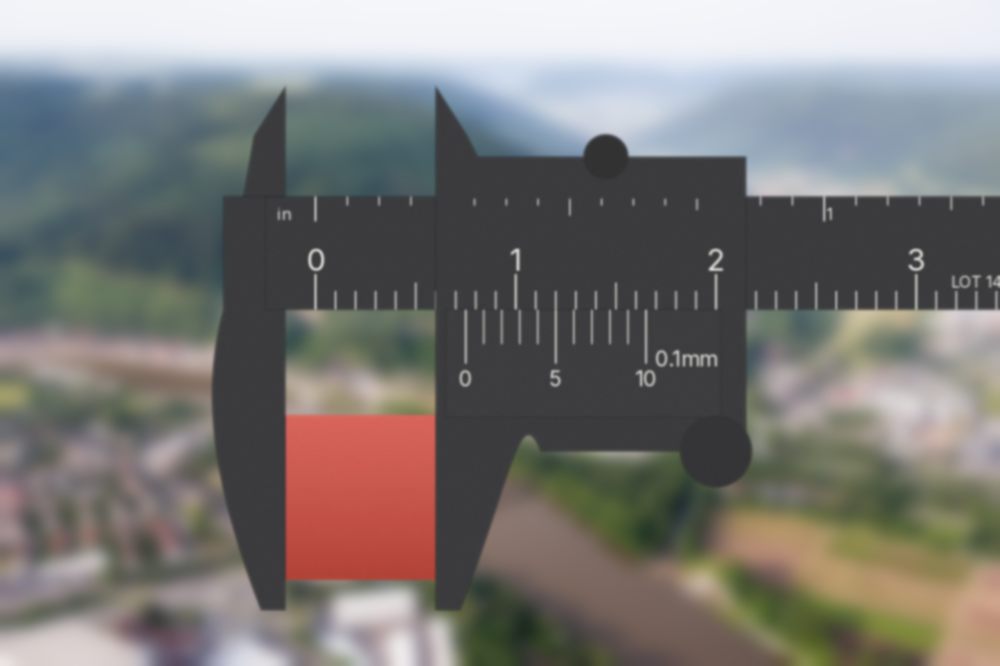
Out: value=7.5 unit=mm
